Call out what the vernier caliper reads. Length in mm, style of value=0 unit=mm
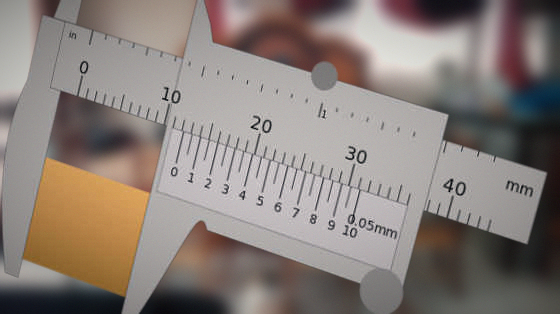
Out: value=12.2 unit=mm
